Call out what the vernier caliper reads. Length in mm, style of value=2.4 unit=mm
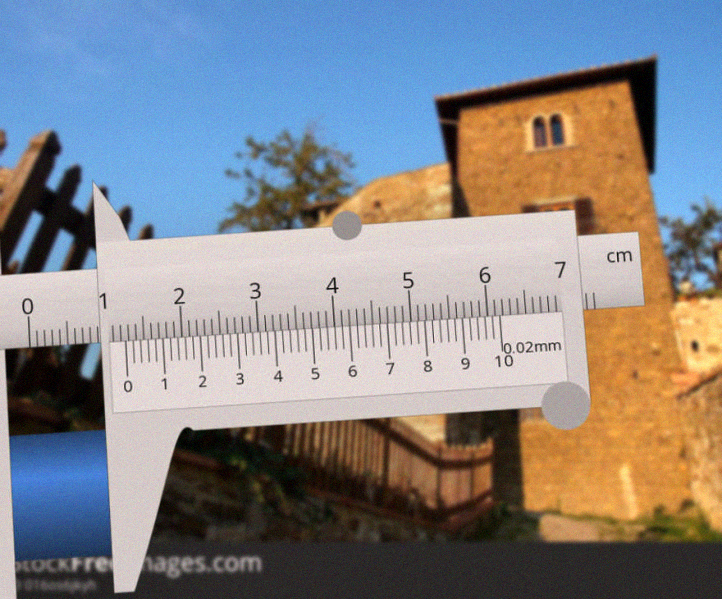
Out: value=12.6 unit=mm
